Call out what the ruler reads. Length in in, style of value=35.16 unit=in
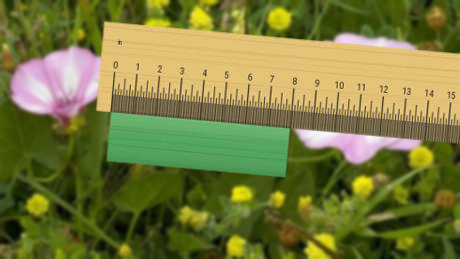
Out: value=8 unit=in
